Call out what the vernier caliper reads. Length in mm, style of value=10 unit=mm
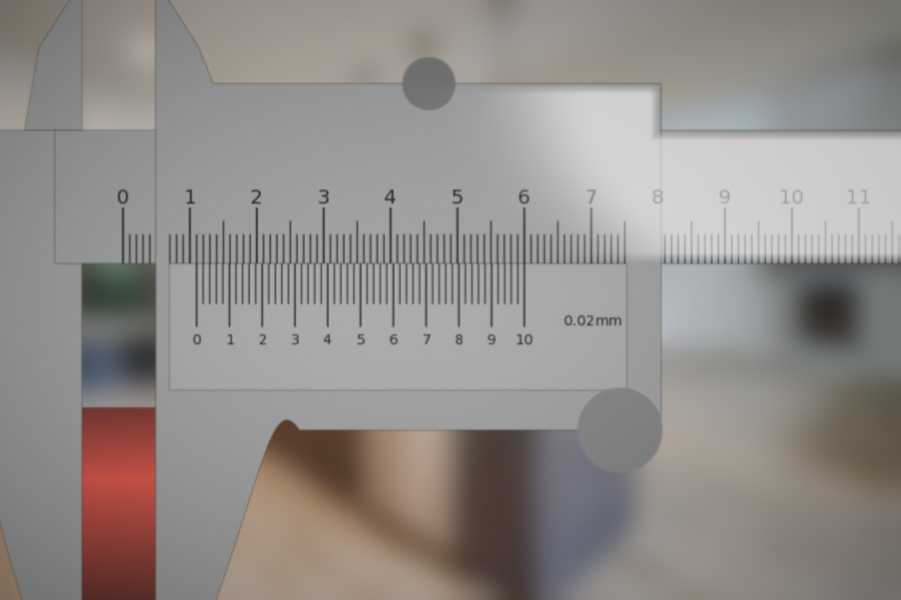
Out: value=11.0 unit=mm
